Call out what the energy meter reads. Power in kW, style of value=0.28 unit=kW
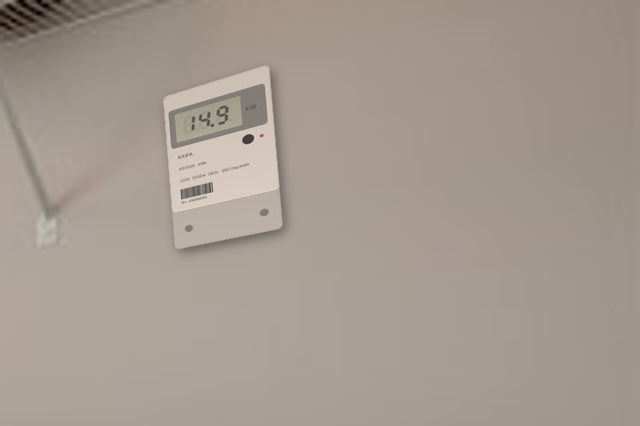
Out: value=14.9 unit=kW
